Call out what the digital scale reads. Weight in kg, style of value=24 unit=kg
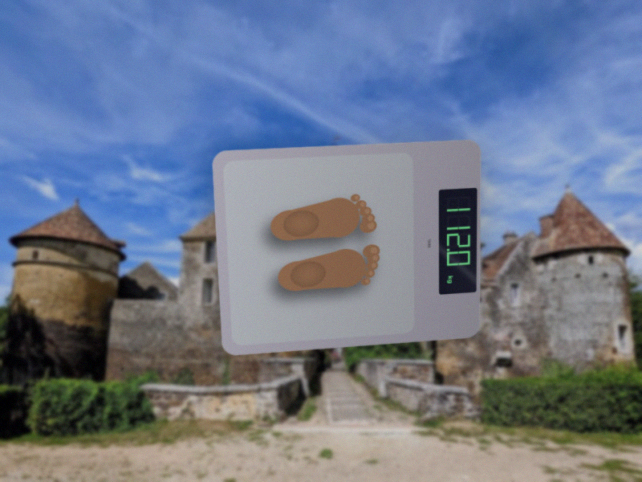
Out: value=112.0 unit=kg
